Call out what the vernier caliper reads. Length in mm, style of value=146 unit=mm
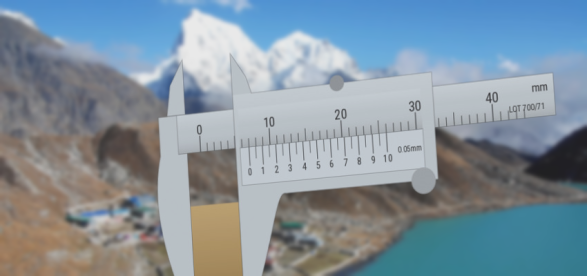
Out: value=7.0 unit=mm
